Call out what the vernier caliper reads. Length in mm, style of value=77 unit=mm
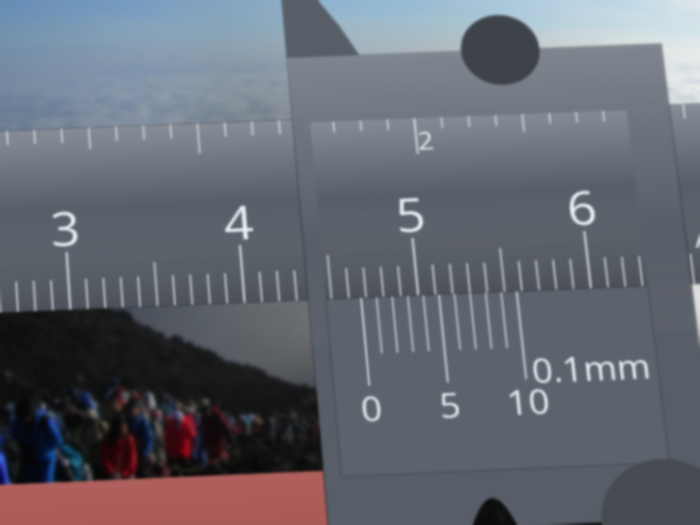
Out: value=46.7 unit=mm
